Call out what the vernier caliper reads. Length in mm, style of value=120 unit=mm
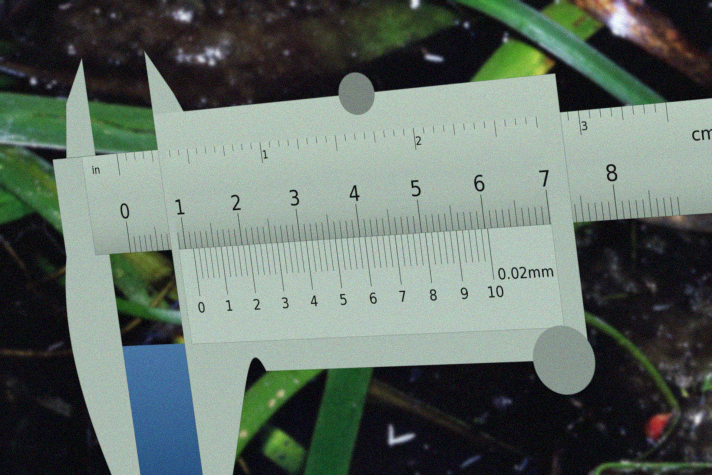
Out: value=11.4 unit=mm
